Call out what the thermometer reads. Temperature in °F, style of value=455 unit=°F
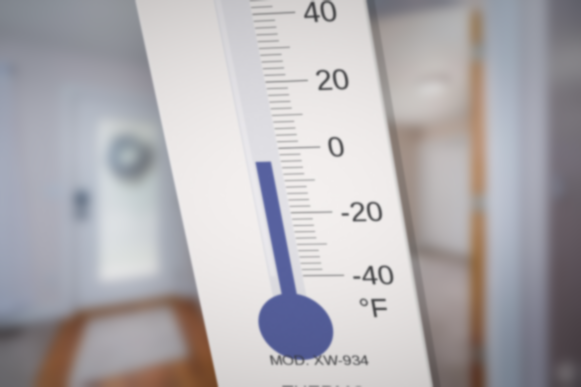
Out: value=-4 unit=°F
